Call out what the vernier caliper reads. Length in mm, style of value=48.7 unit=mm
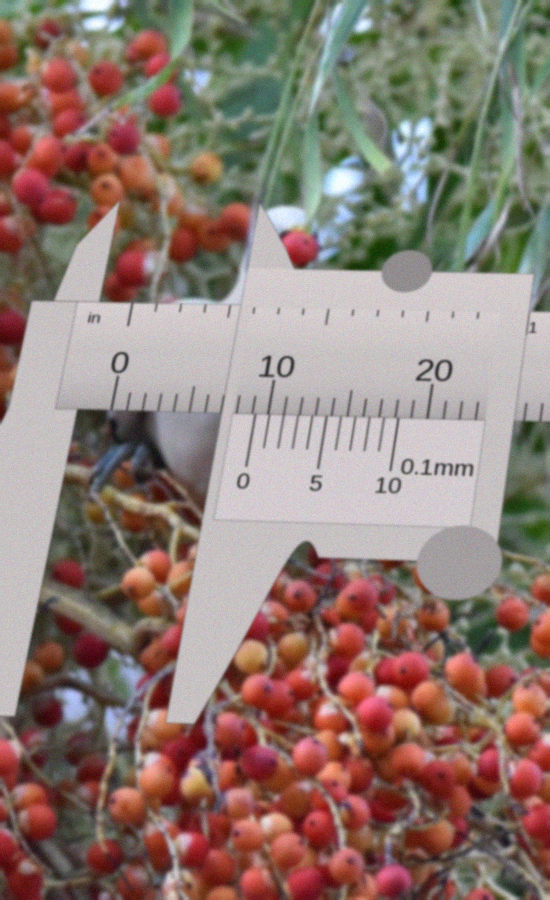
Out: value=9.2 unit=mm
